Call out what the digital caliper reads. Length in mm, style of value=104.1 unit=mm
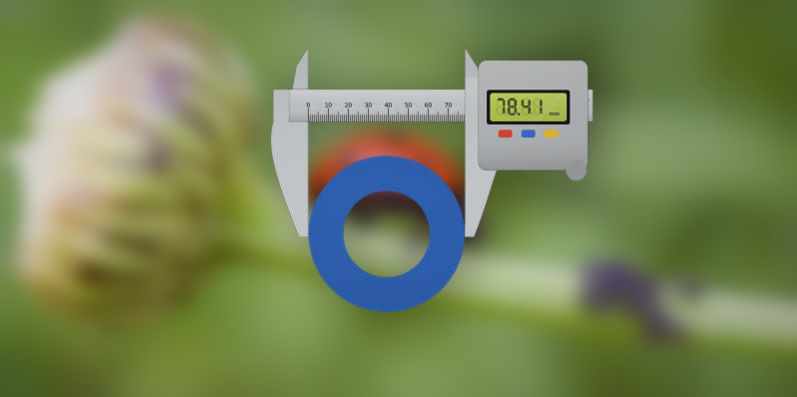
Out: value=78.41 unit=mm
